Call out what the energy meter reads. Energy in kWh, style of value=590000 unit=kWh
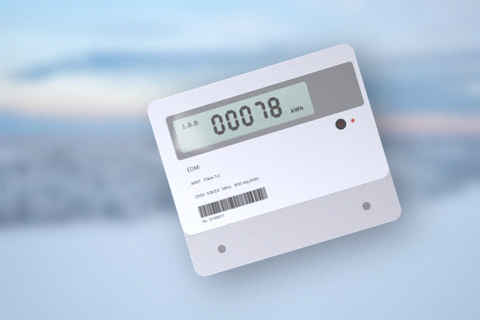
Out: value=78 unit=kWh
